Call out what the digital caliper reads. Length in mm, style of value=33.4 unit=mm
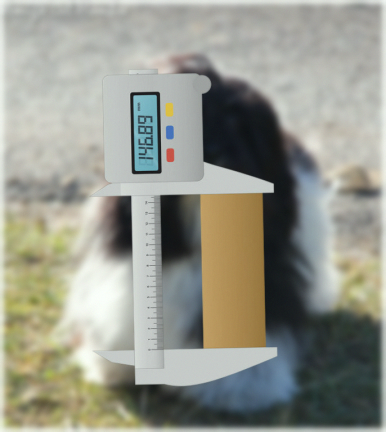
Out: value=146.89 unit=mm
